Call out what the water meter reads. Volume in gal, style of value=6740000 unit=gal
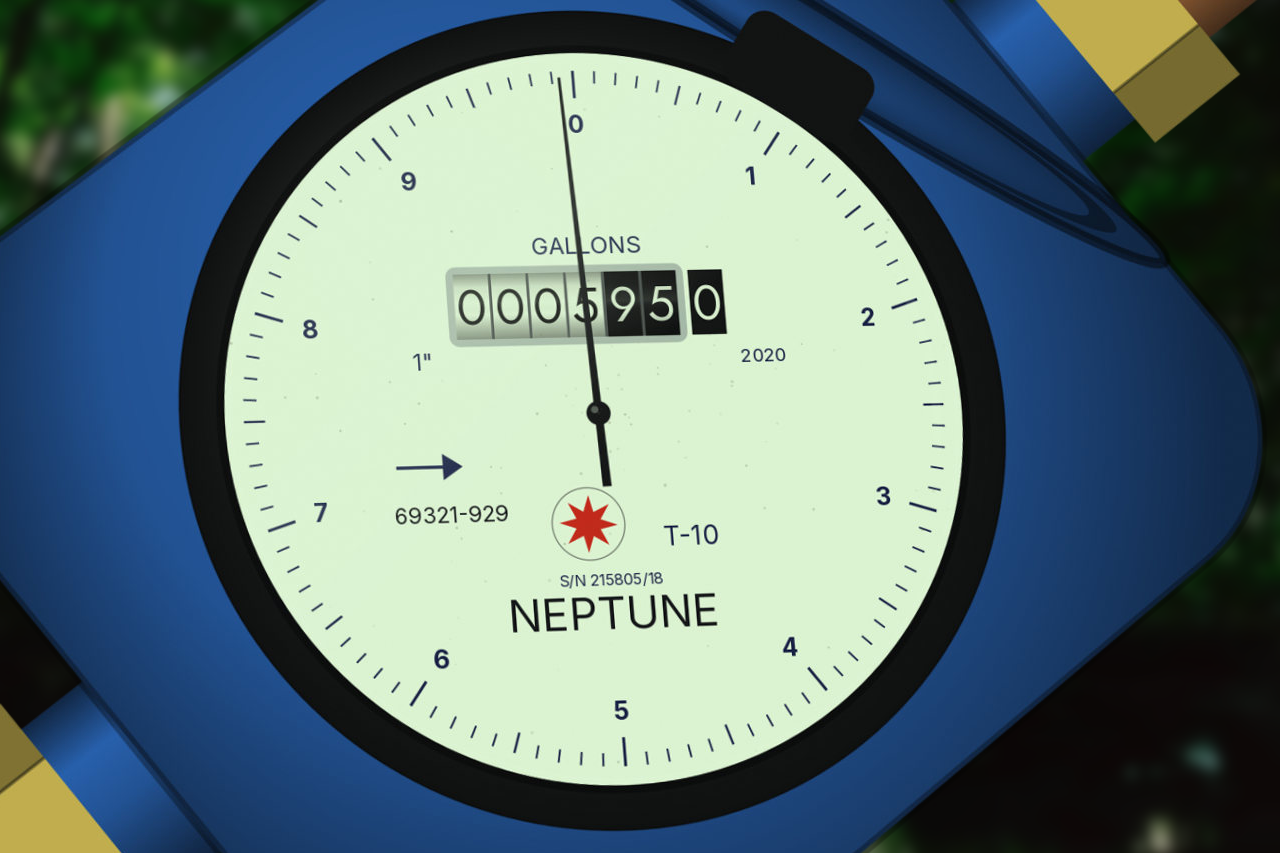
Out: value=5949.9 unit=gal
